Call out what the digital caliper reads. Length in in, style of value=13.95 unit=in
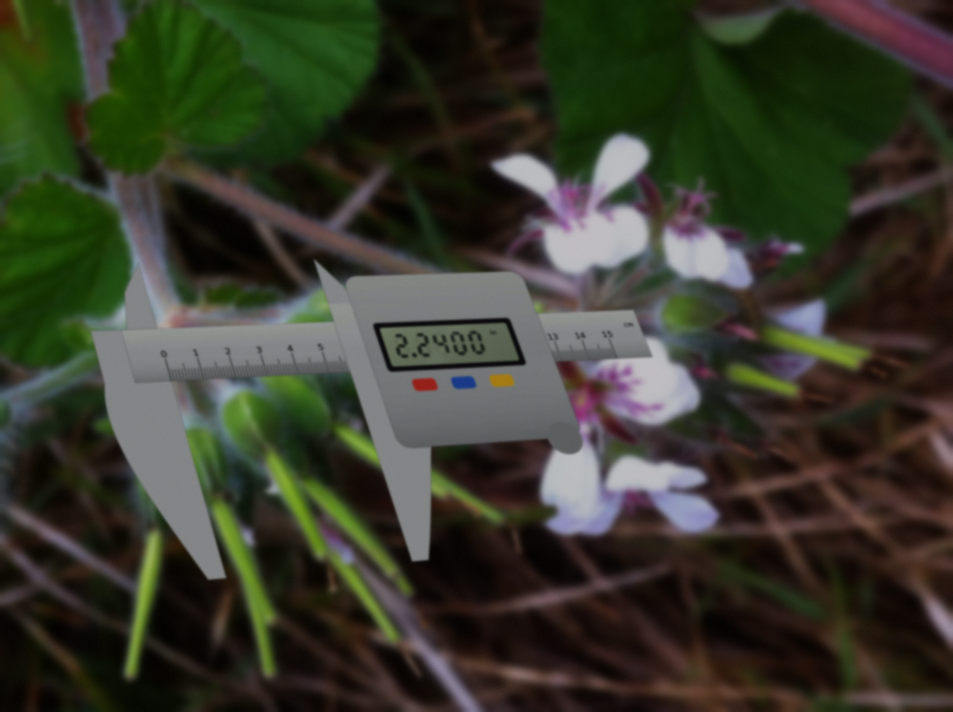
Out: value=2.2400 unit=in
